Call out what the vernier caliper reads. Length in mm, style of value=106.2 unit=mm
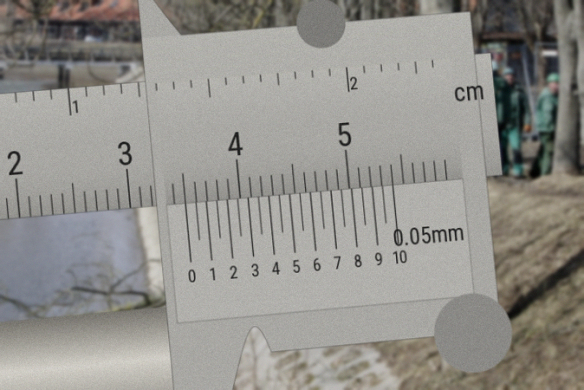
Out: value=35.0 unit=mm
